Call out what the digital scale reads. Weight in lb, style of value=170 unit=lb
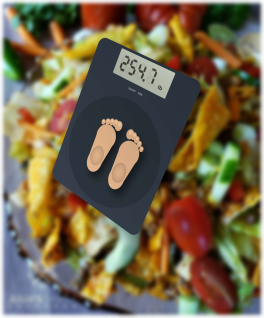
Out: value=254.7 unit=lb
